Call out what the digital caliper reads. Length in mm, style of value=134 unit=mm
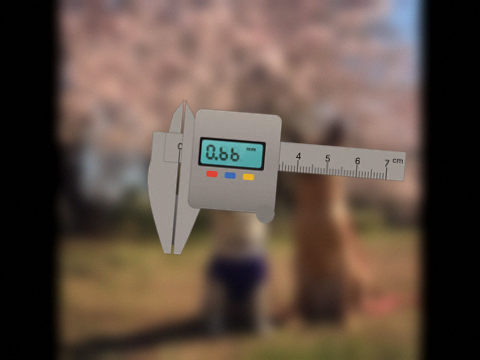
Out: value=0.66 unit=mm
